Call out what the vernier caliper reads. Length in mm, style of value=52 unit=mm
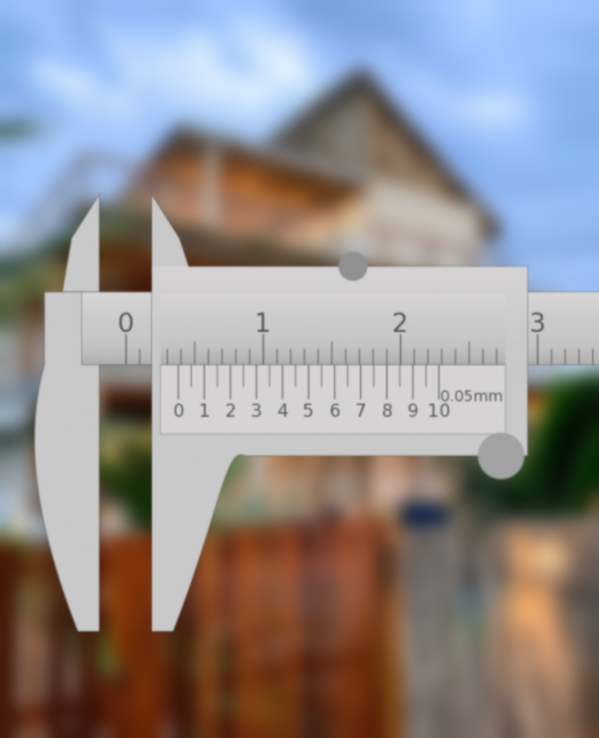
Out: value=3.8 unit=mm
